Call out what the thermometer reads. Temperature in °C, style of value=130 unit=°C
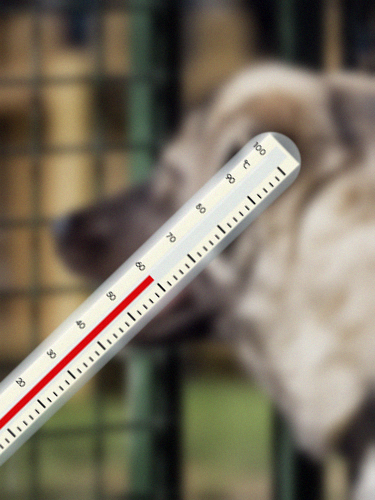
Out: value=60 unit=°C
